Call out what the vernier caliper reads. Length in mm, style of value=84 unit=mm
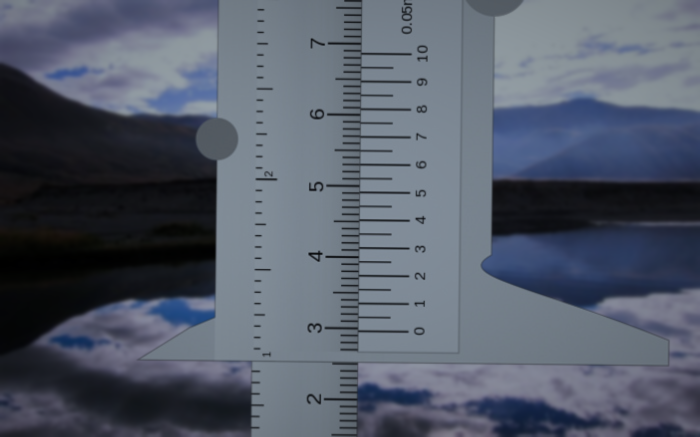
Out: value=29.6 unit=mm
